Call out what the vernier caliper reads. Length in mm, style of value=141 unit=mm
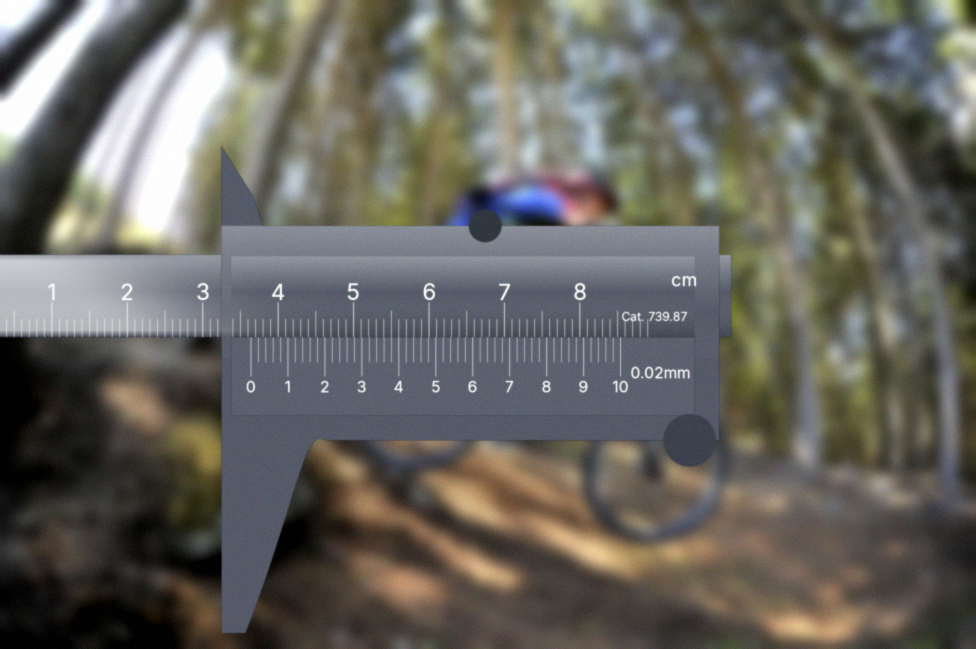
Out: value=36.4 unit=mm
